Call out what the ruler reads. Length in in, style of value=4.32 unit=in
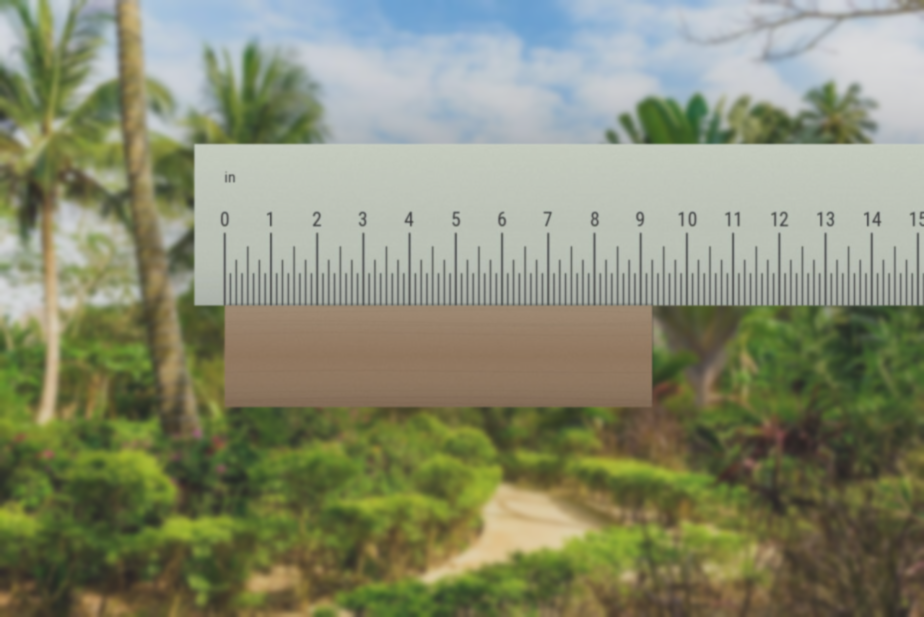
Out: value=9.25 unit=in
